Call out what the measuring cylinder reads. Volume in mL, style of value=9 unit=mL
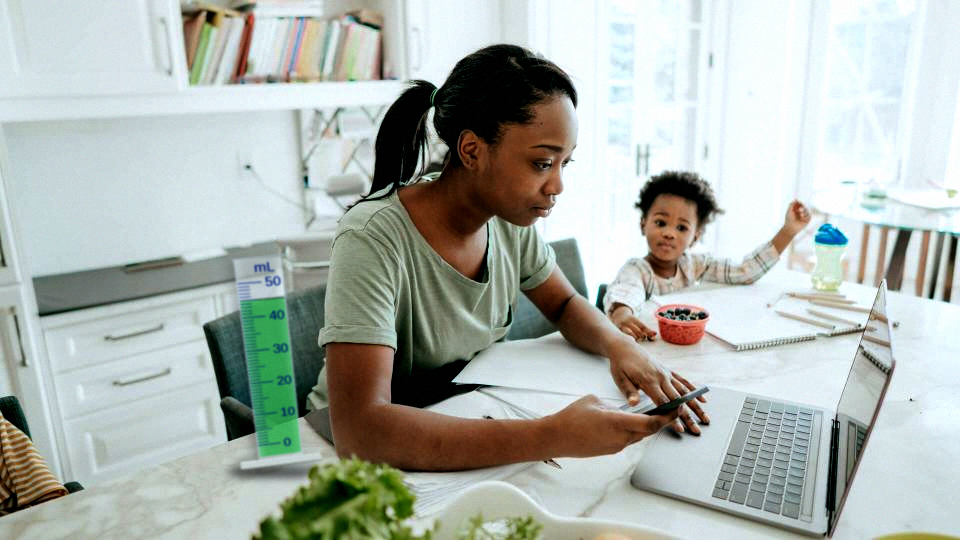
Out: value=45 unit=mL
